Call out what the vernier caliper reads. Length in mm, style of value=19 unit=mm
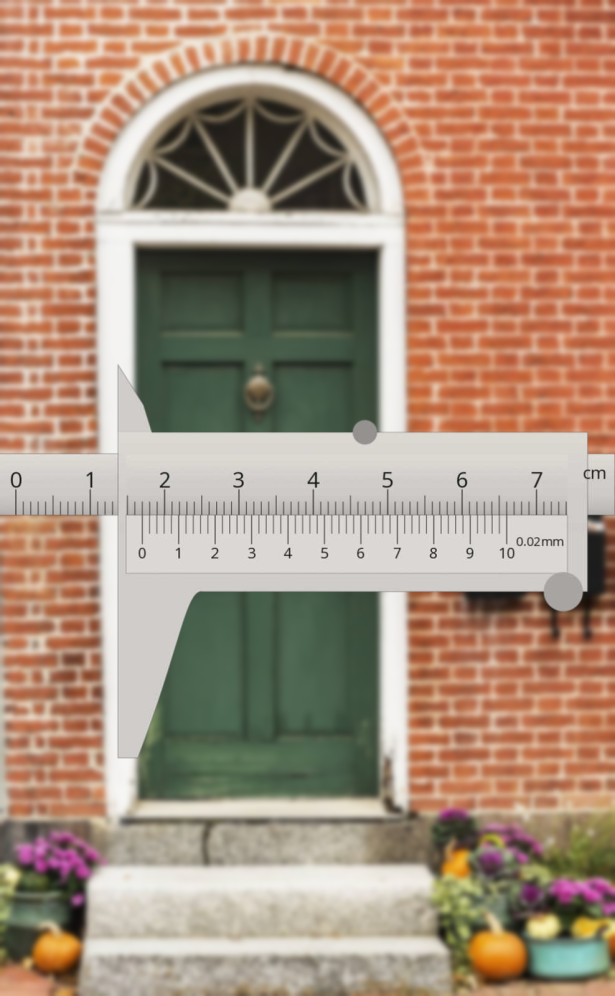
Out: value=17.0 unit=mm
